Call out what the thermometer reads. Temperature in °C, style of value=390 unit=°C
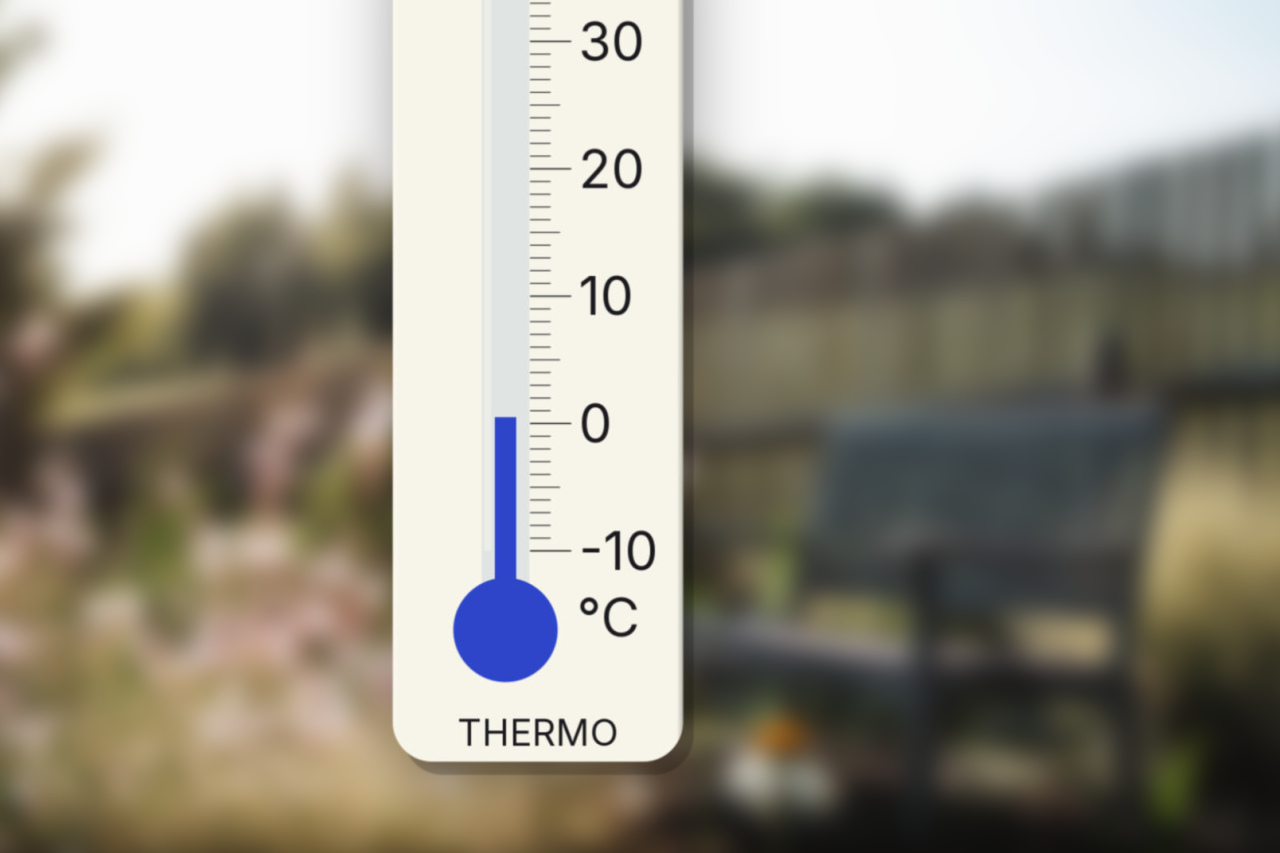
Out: value=0.5 unit=°C
